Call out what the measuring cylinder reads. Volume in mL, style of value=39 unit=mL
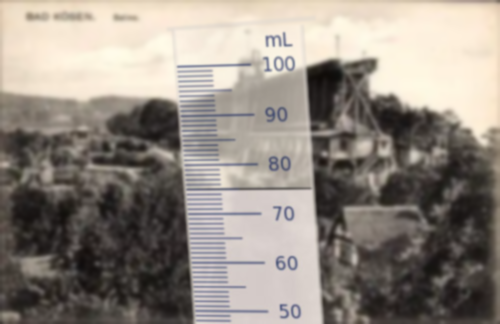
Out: value=75 unit=mL
